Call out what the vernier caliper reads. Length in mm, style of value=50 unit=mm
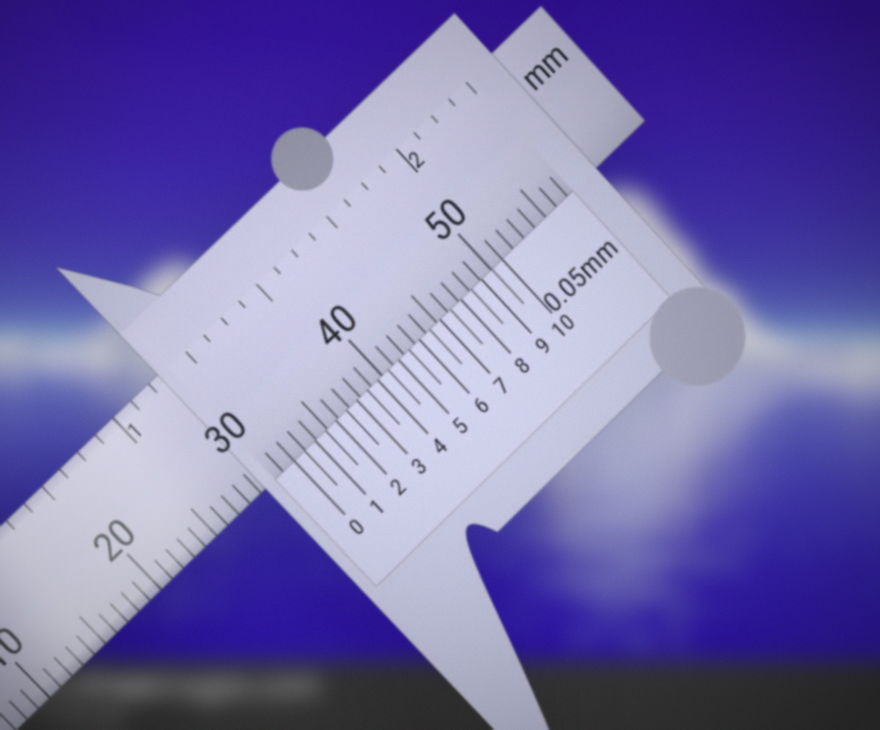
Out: value=32.0 unit=mm
